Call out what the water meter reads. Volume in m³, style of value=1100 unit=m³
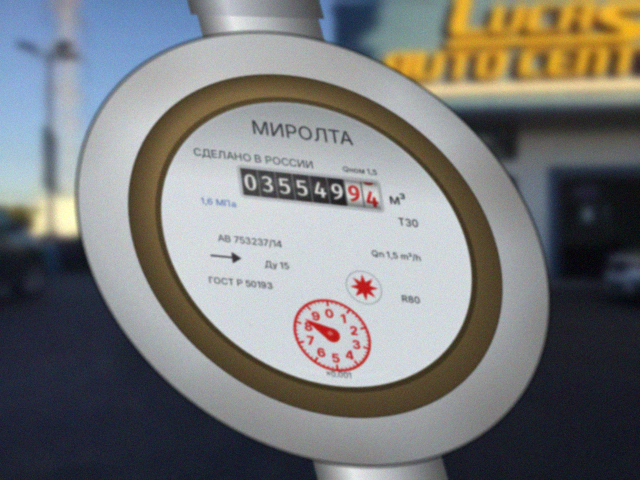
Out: value=35549.938 unit=m³
